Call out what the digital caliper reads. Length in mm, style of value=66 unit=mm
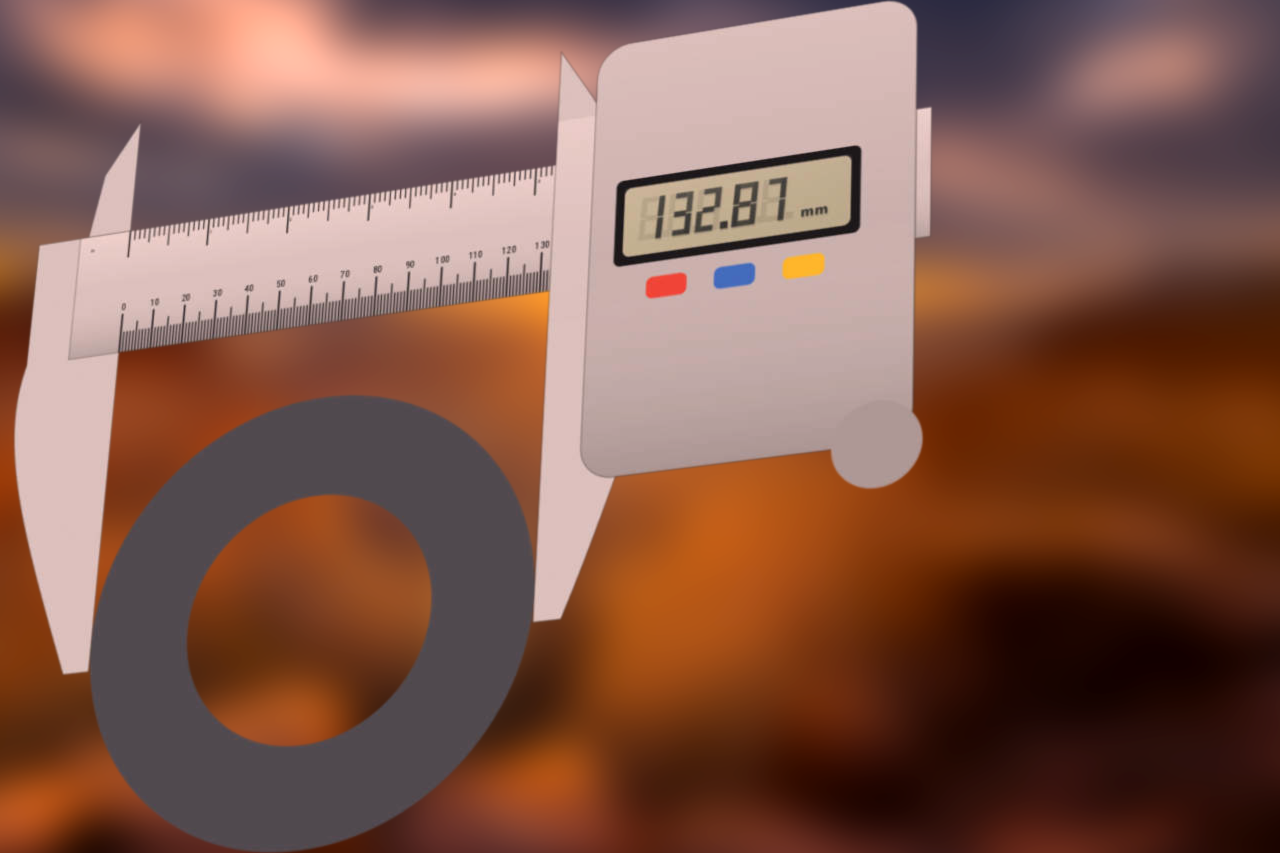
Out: value=132.87 unit=mm
